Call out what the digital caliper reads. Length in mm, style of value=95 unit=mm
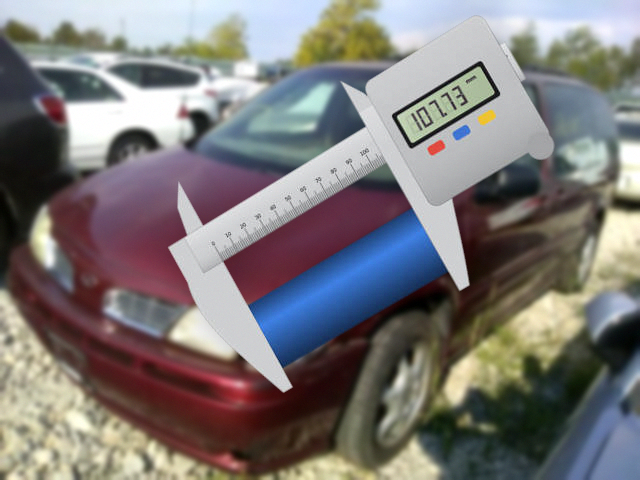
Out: value=107.73 unit=mm
